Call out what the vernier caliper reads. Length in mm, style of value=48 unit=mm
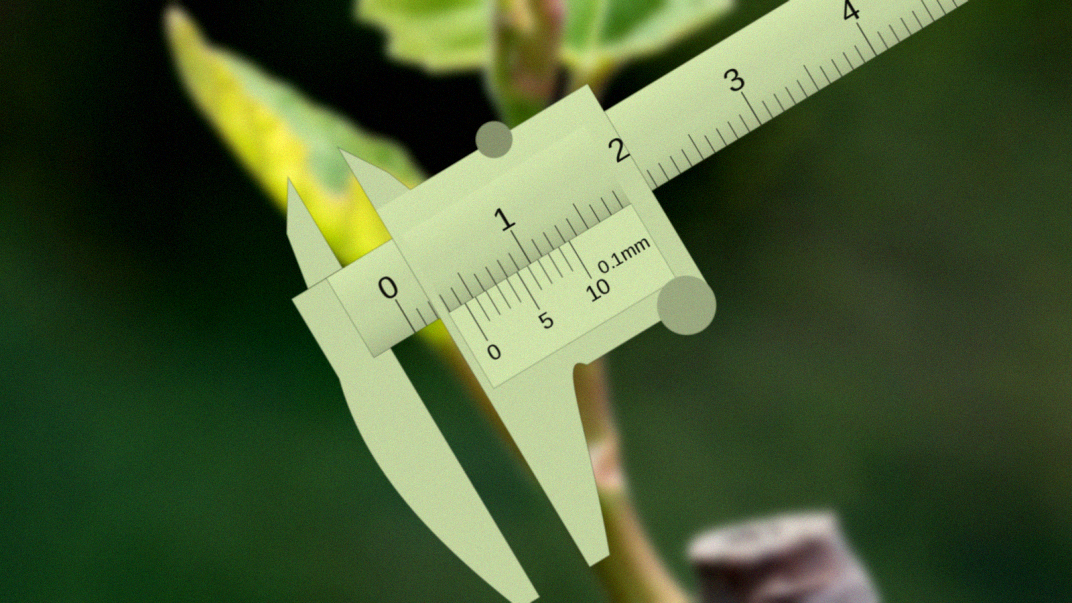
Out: value=4.3 unit=mm
